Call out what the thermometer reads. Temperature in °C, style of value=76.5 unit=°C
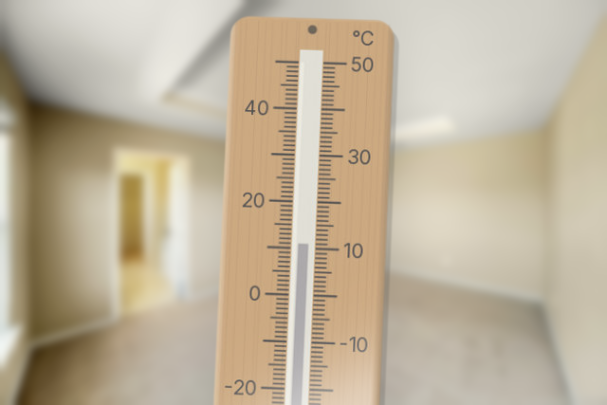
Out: value=11 unit=°C
